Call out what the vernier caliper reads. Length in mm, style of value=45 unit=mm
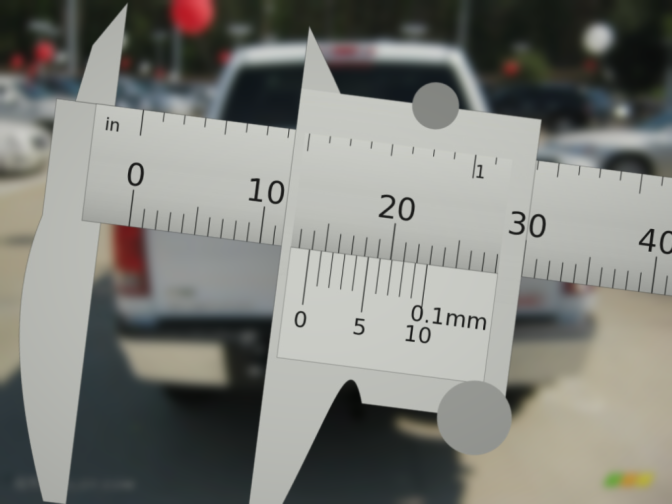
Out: value=13.8 unit=mm
